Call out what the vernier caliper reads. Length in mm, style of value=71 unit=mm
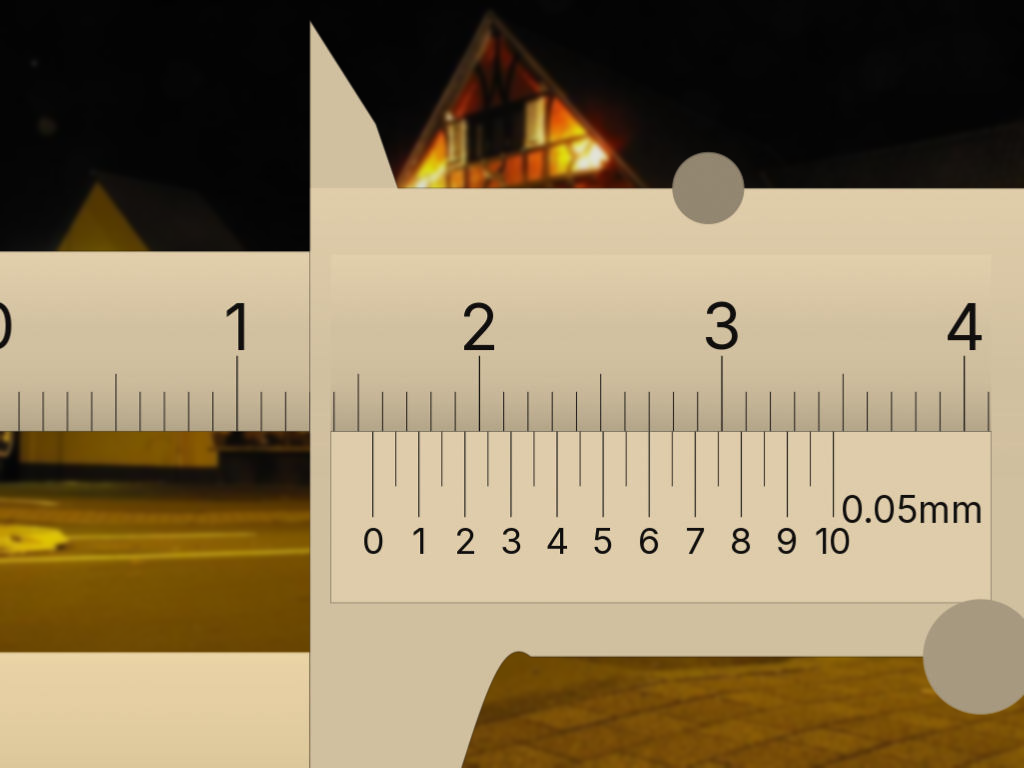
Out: value=15.60 unit=mm
